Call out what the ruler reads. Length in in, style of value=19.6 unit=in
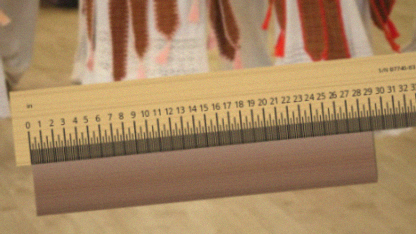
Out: value=29 unit=in
